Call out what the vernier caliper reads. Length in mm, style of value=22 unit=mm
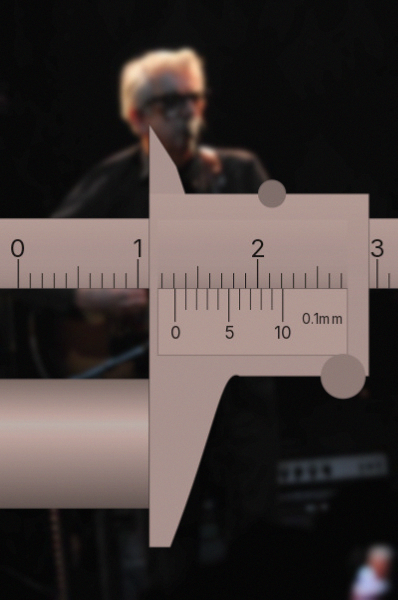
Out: value=13.1 unit=mm
